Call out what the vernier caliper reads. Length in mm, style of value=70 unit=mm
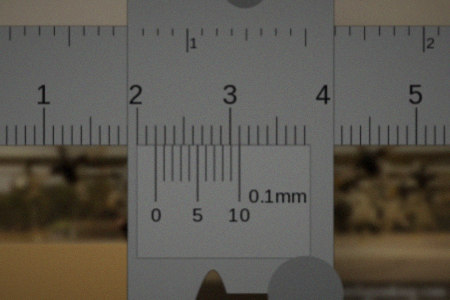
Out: value=22.0 unit=mm
